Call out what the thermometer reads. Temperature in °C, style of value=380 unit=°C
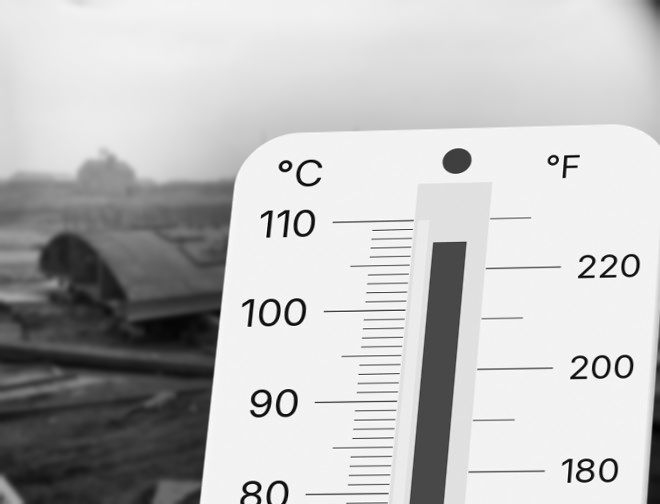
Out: value=107.5 unit=°C
